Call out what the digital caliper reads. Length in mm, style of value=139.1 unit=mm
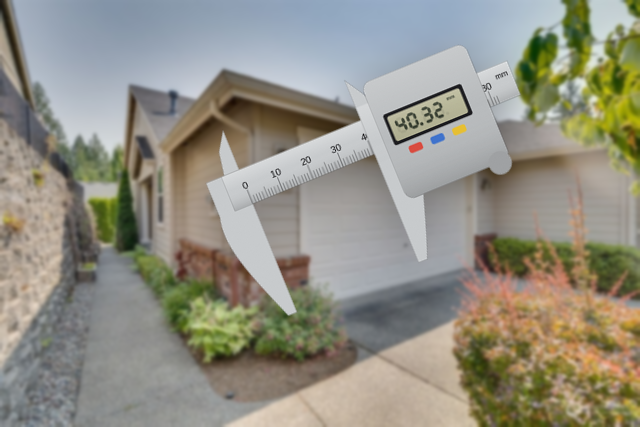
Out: value=40.32 unit=mm
